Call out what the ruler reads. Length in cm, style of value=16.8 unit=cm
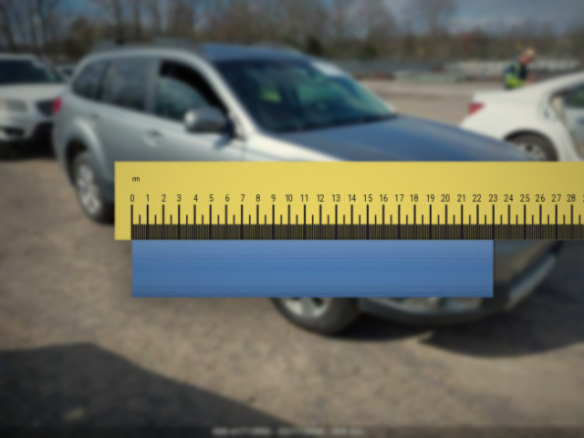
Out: value=23 unit=cm
